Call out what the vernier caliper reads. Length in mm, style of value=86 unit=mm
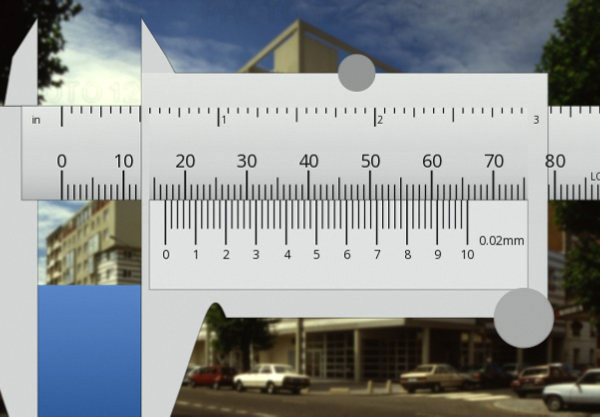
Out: value=16.8 unit=mm
